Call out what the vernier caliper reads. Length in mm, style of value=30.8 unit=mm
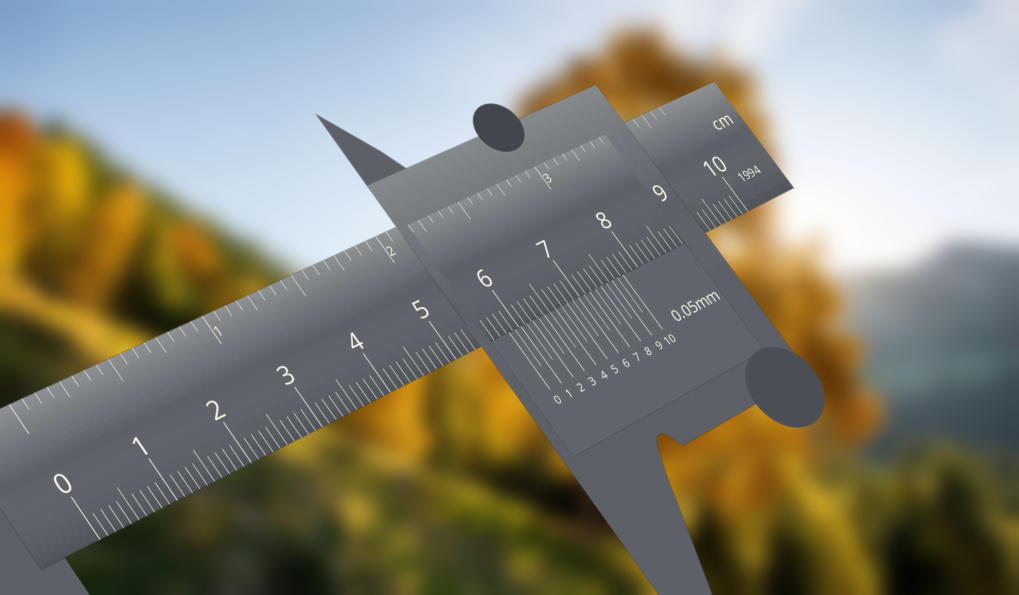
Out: value=58.4 unit=mm
